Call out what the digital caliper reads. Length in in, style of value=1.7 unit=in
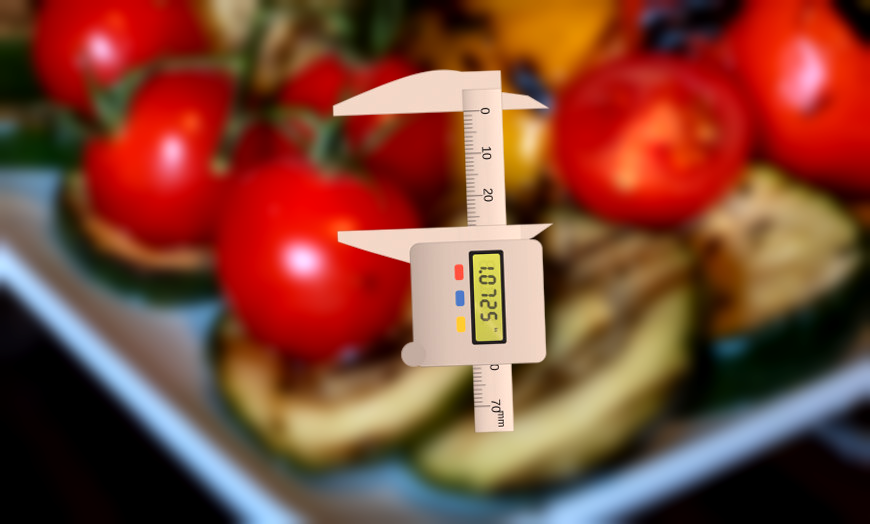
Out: value=1.0725 unit=in
